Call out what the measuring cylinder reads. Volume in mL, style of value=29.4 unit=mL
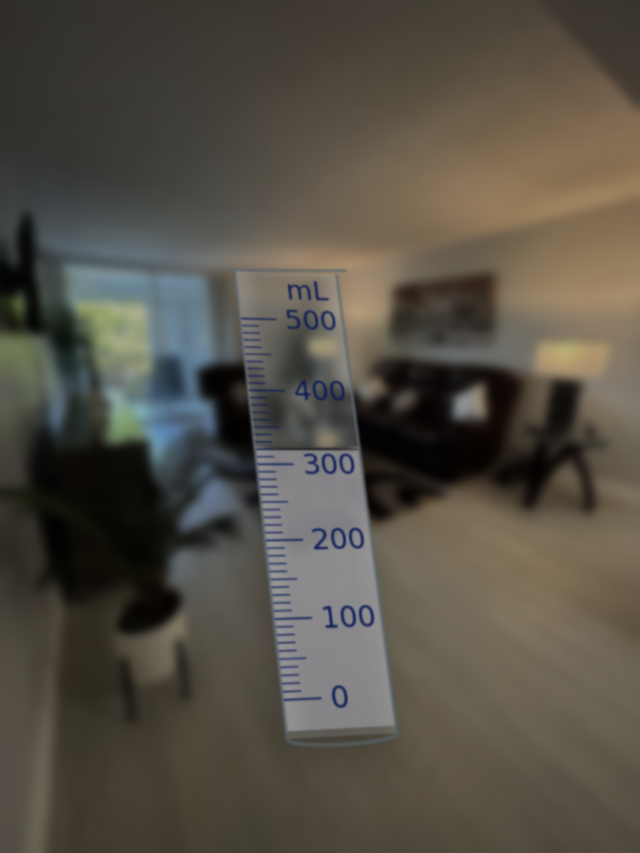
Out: value=320 unit=mL
